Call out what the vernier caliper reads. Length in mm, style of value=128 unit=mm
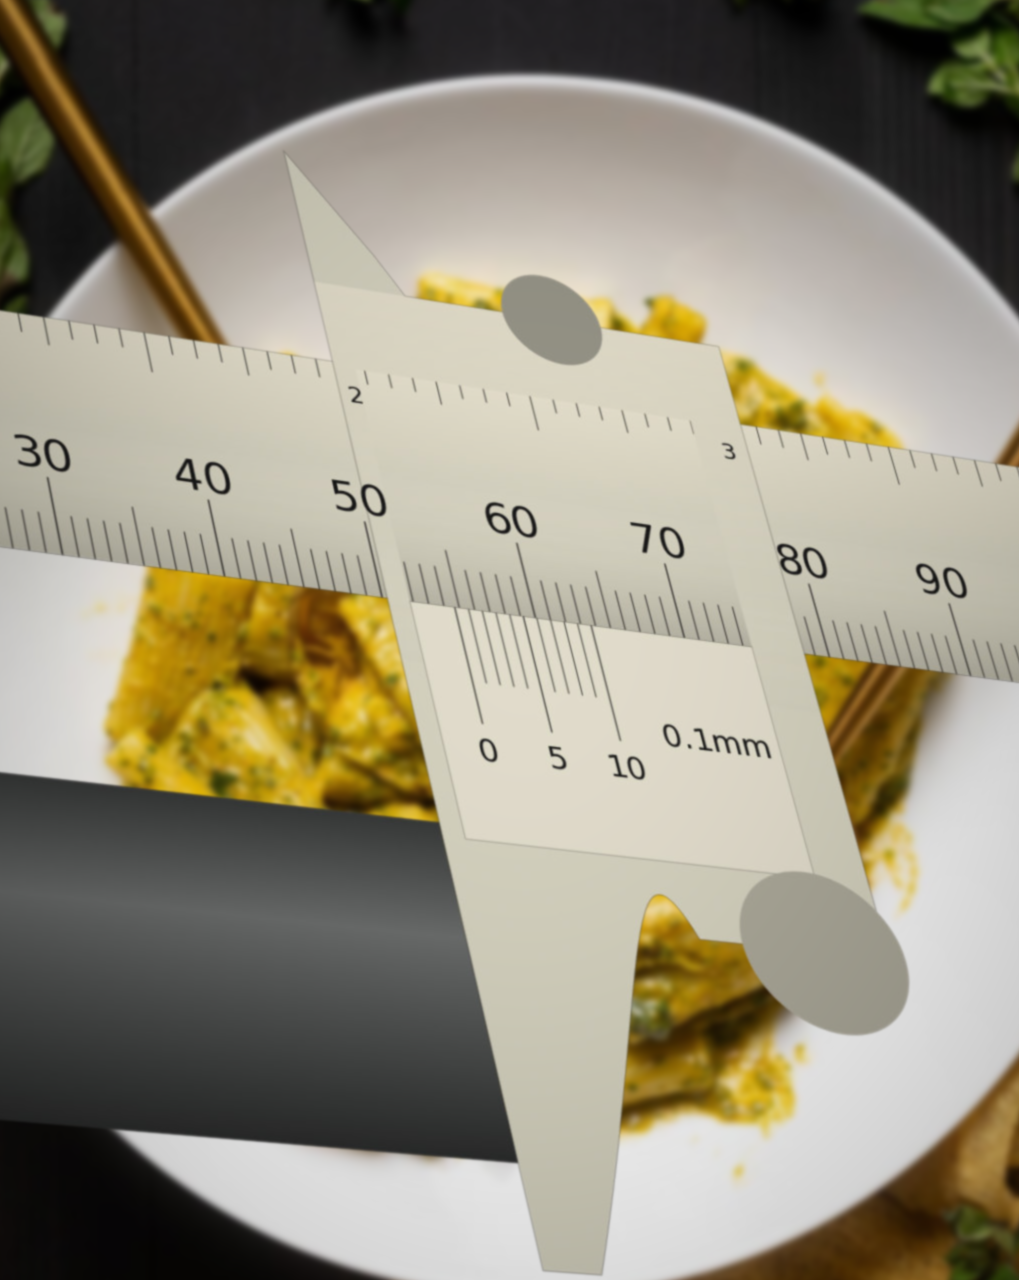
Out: value=54.7 unit=mm
